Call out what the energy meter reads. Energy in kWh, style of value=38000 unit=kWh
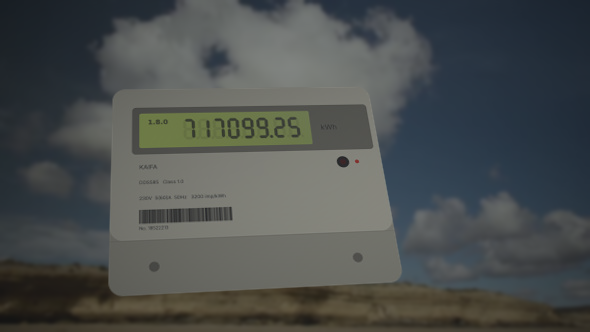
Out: value=717099.25 unit=kWh
